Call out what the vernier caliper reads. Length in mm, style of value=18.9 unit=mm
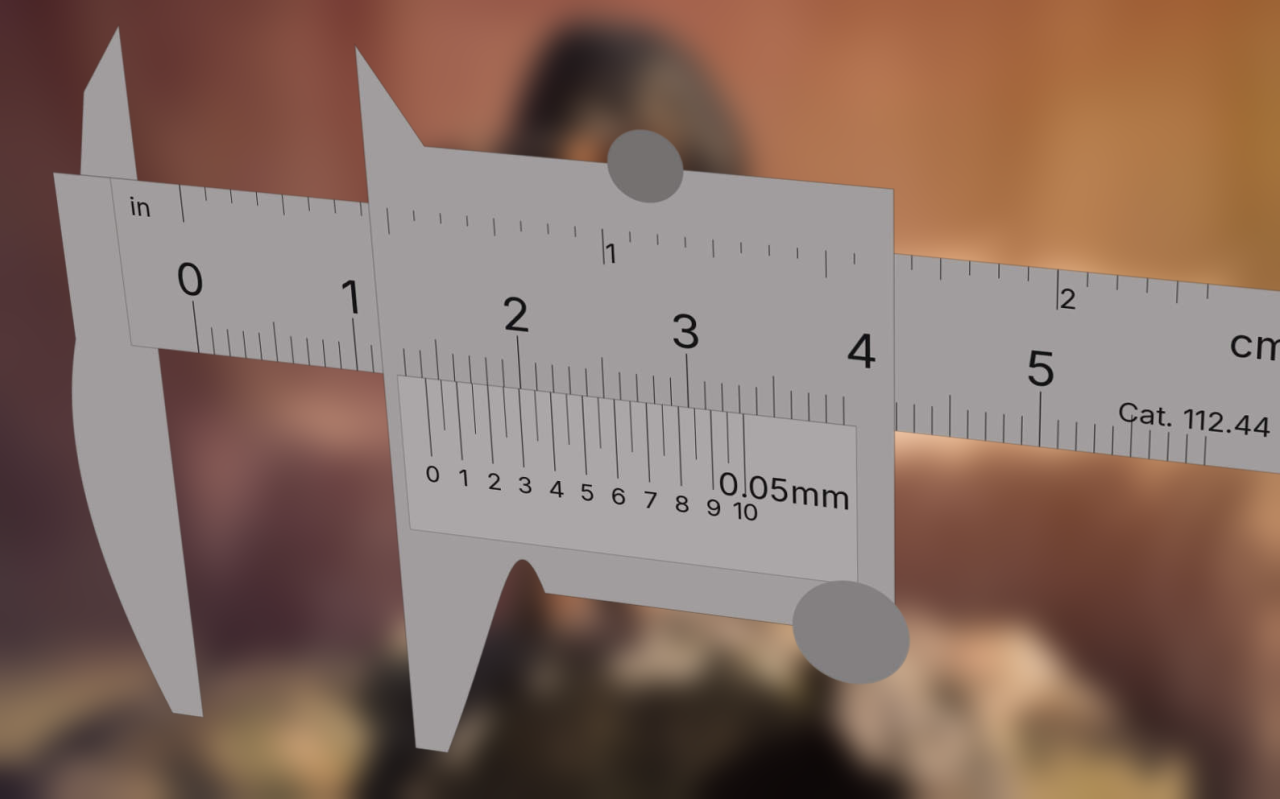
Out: value=14.2 unit=mm
